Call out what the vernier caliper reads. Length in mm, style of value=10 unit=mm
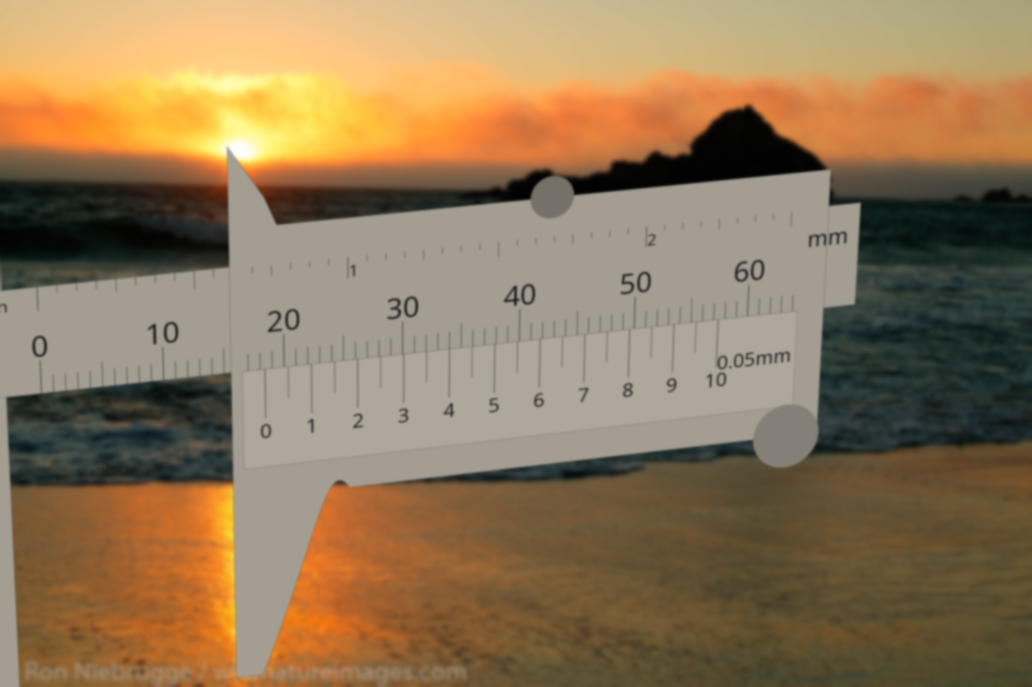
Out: value=18.4 unit=mm
